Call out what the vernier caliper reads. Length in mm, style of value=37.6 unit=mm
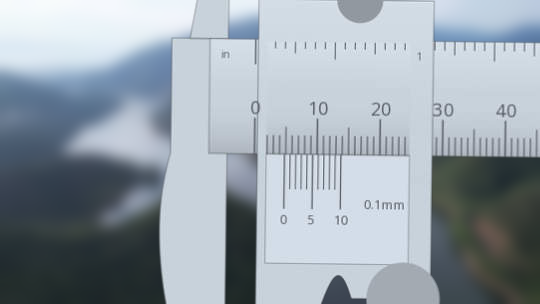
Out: value=4.8 unit=mm
